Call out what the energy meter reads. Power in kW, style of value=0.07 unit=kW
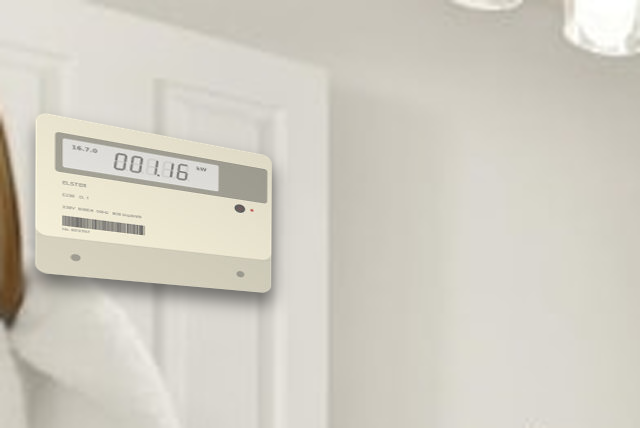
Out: value=1.16 unit=kW
